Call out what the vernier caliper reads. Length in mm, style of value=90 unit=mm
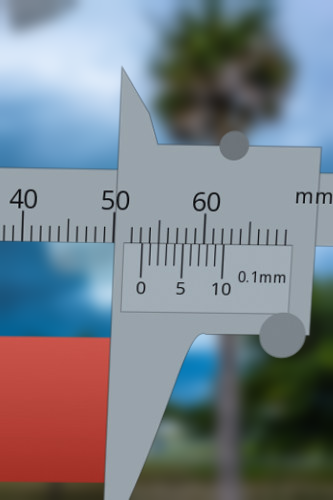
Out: value=53.2 unit=mm
